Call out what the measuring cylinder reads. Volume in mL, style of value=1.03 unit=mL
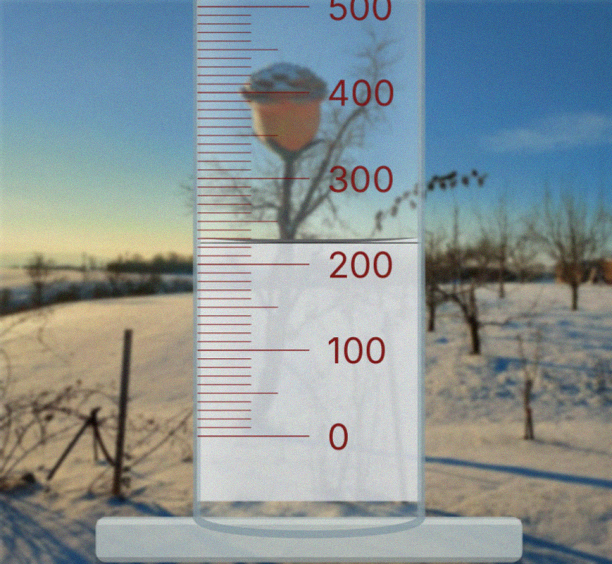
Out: value=225 unit=mL
